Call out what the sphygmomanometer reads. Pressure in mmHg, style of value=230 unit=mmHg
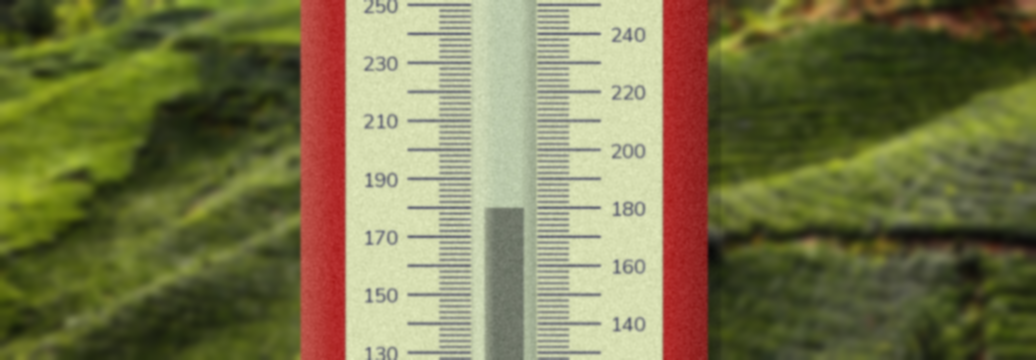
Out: value=180 unit=mmHg
